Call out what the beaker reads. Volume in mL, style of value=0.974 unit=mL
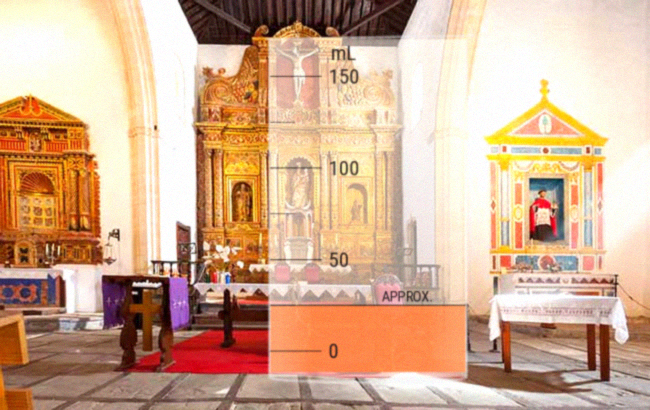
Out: value=25 unit=mL
